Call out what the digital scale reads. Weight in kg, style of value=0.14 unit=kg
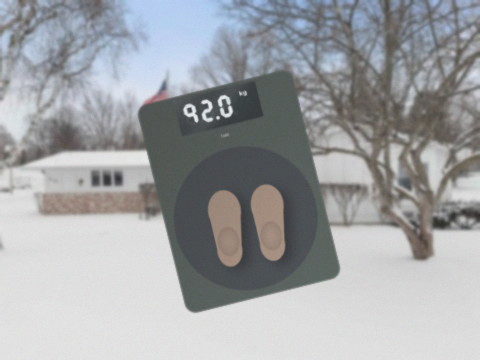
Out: value=92.0 unit=kg
